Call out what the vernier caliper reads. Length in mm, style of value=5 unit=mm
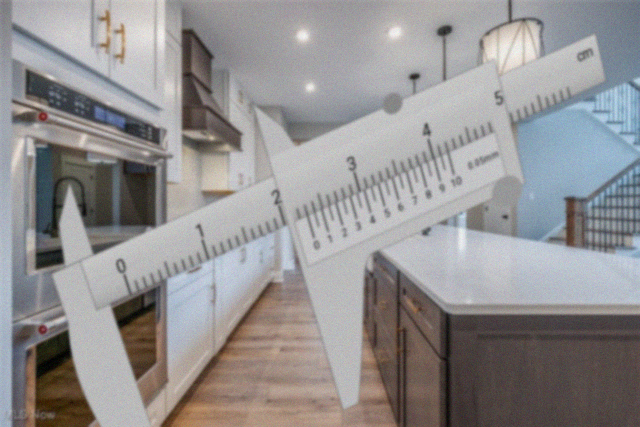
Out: value=23.0 unit=mm
